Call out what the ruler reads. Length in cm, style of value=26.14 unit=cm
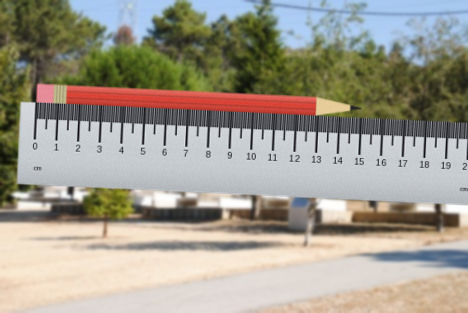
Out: value=15 unit=cm
